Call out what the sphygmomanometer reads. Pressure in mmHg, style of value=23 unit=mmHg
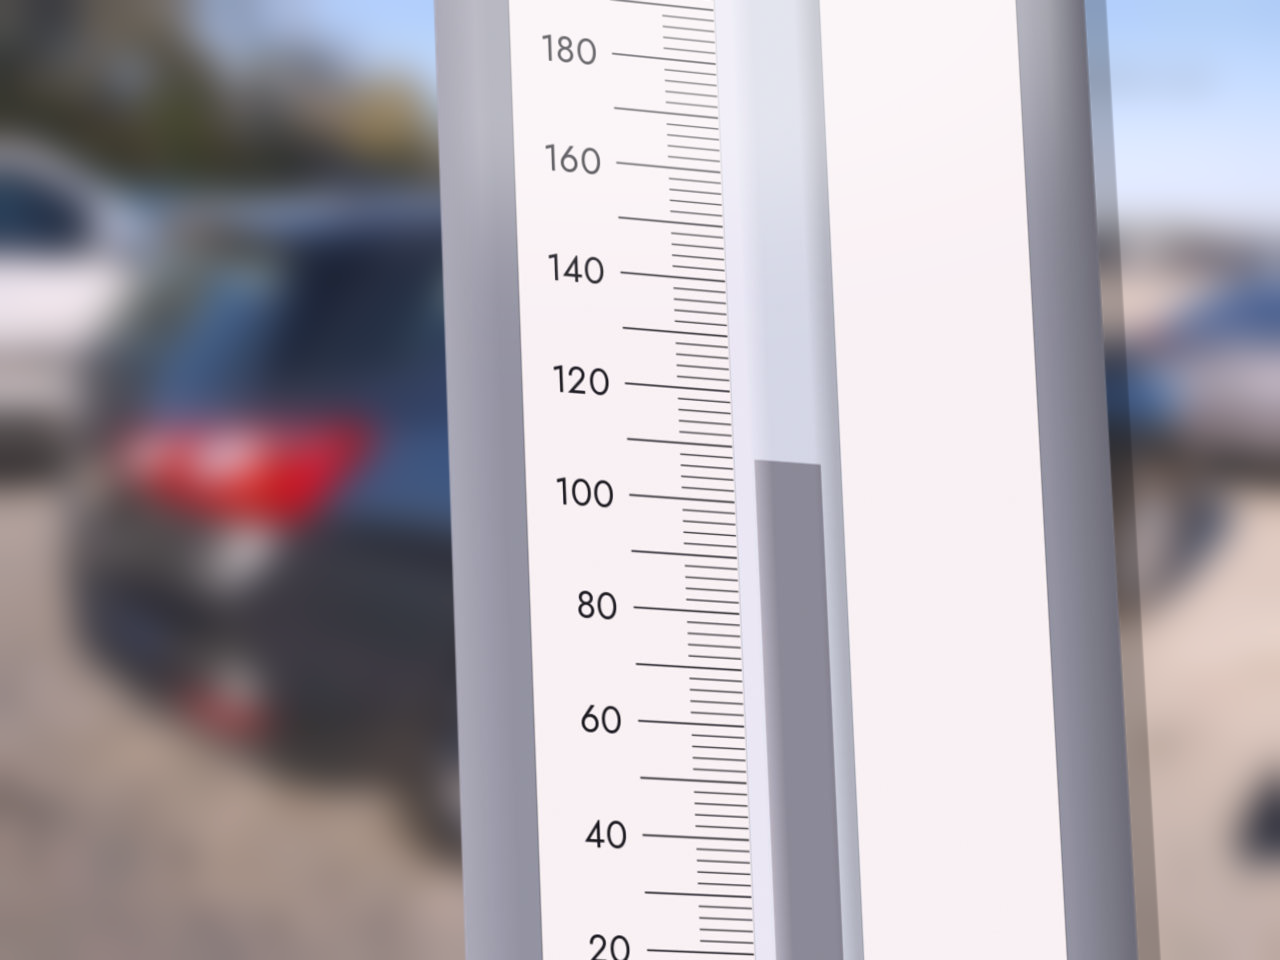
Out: value=108 unit=mmHg
